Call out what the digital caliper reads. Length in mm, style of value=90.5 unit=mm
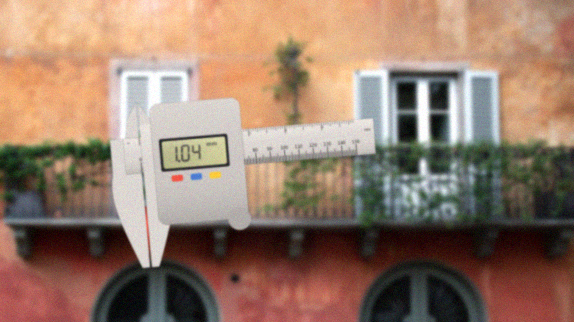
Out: value=1.04 unit=mm
